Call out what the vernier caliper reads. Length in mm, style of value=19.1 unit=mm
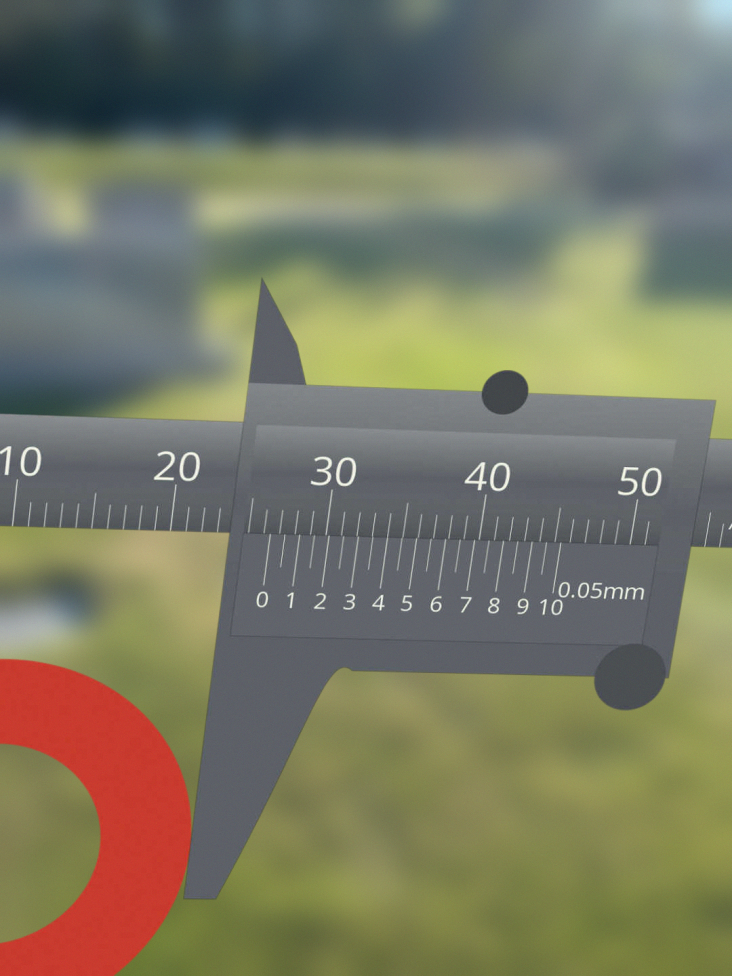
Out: value=26.4 unit=mm
